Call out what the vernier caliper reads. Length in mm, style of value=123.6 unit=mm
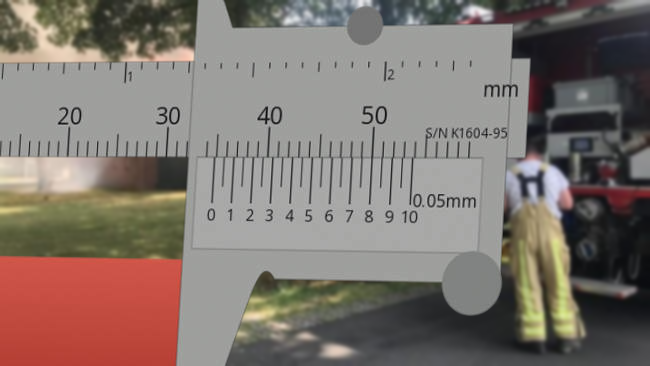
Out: value=34.8 unit=mm
